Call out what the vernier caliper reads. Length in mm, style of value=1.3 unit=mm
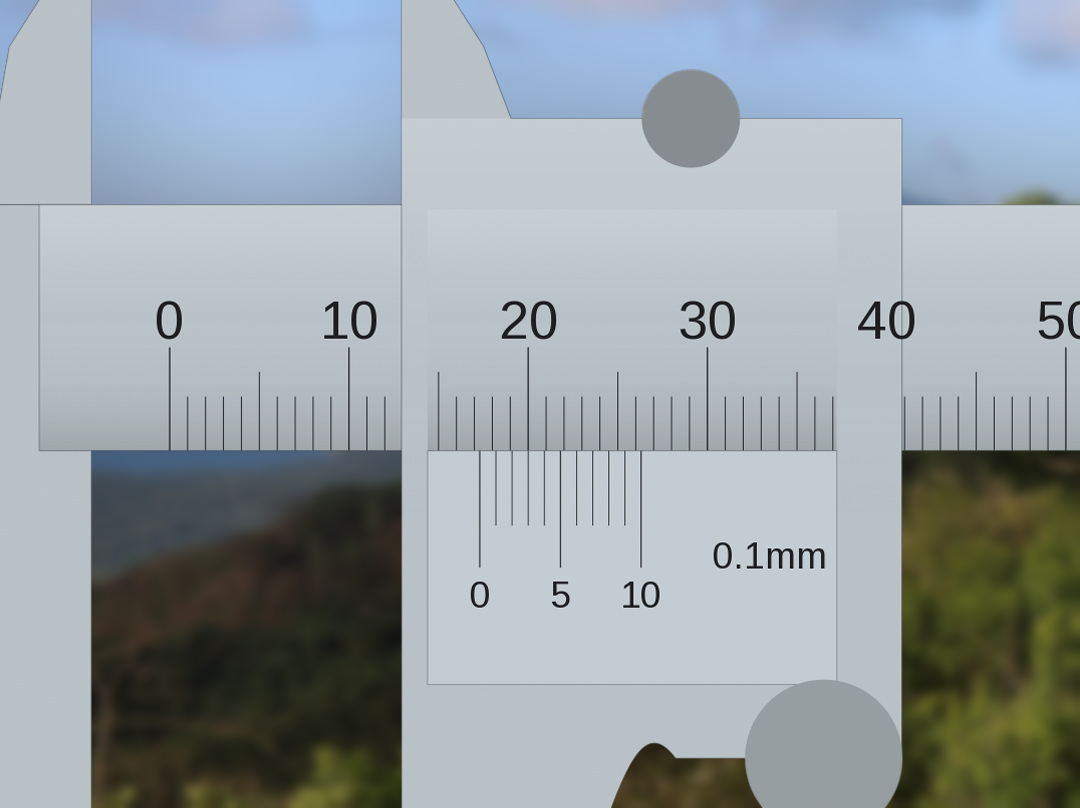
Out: value=17.3 unit=mm
